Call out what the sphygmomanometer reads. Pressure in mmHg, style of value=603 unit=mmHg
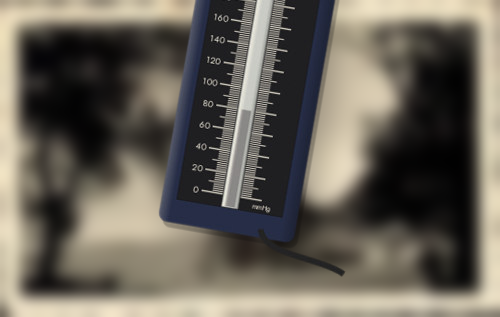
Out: value=80 unit=mmHg
